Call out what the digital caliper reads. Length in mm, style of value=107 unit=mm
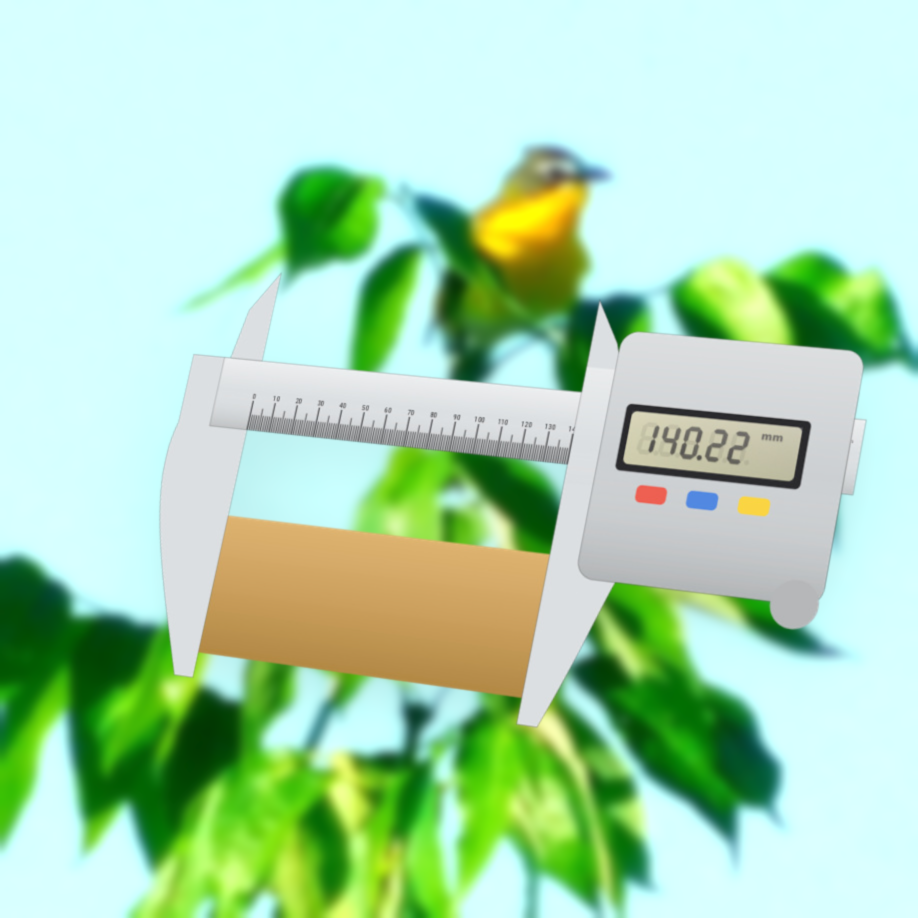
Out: value=140.22 unit=mm
